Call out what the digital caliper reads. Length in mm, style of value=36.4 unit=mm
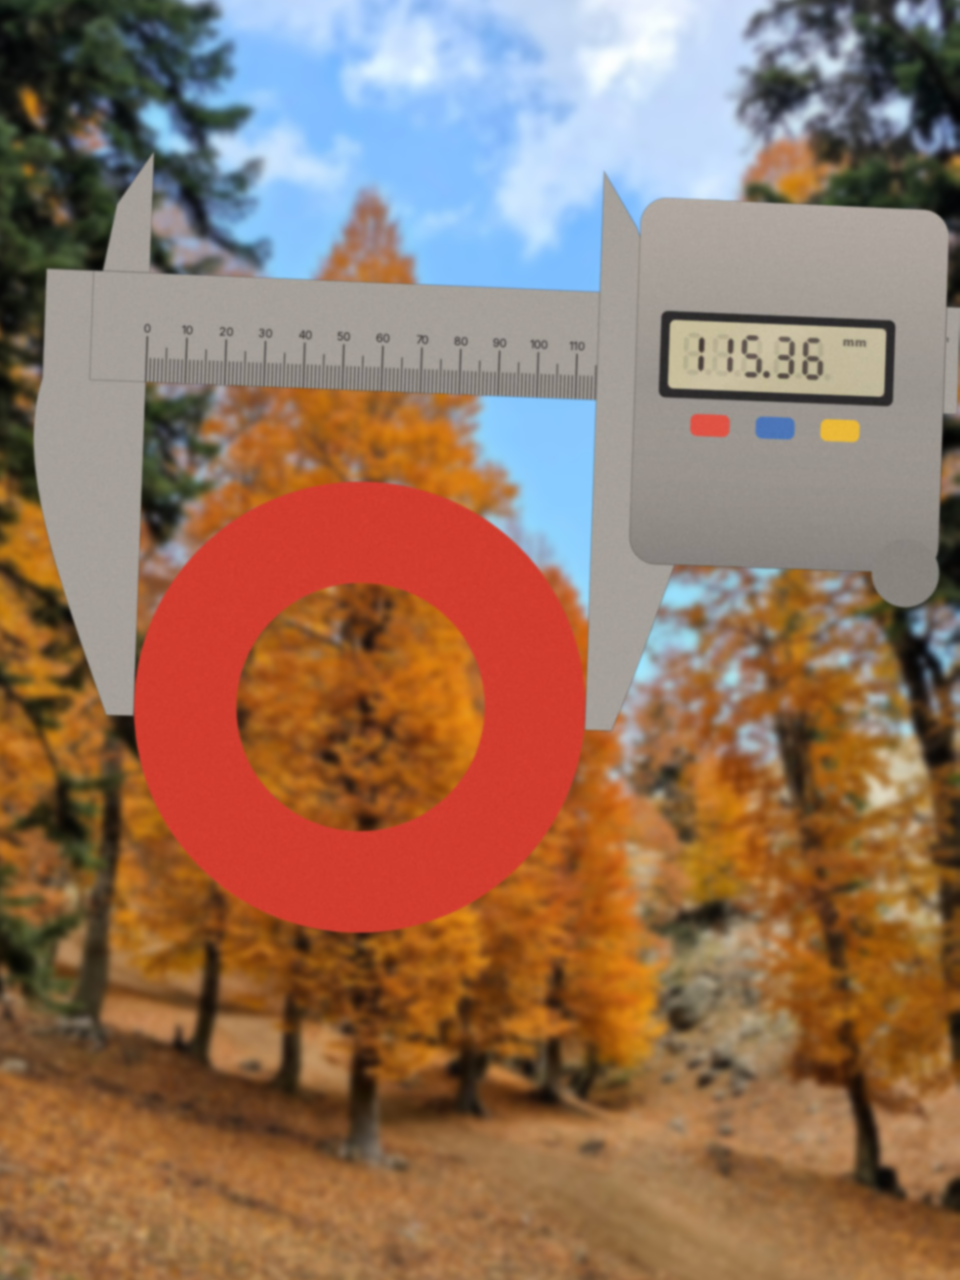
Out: value=115.36 unit=mm
